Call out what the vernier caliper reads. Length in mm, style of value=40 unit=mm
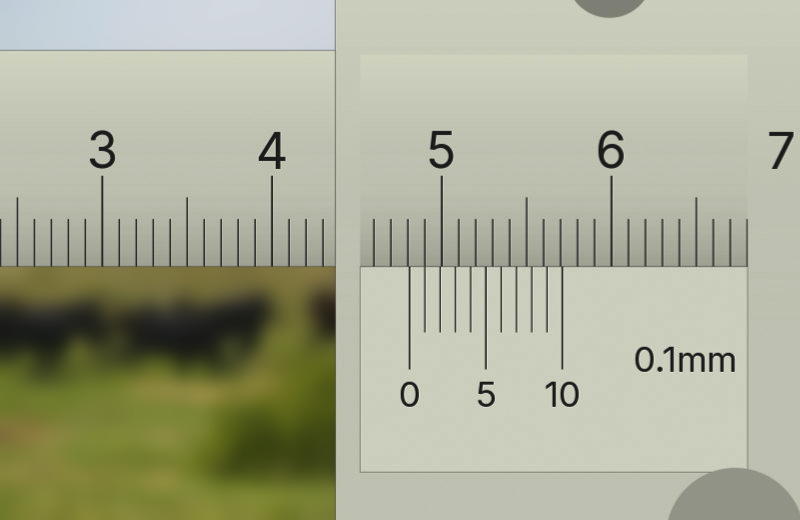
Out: value=48.1 unit=mm
